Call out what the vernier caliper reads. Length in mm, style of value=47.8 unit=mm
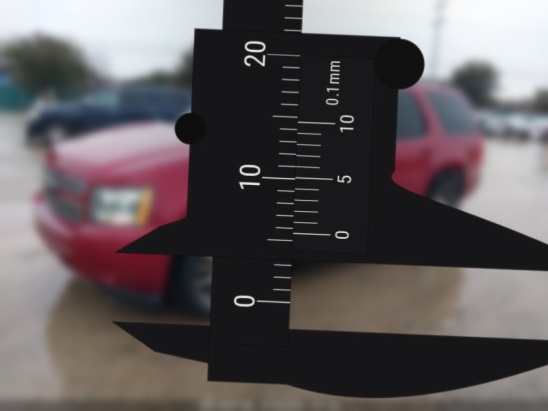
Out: value=5.6 unit=mm
